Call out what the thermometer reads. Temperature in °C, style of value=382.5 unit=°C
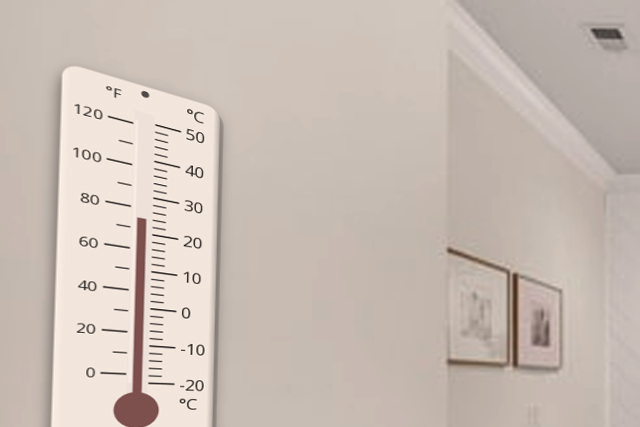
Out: value=24 unit=°C
